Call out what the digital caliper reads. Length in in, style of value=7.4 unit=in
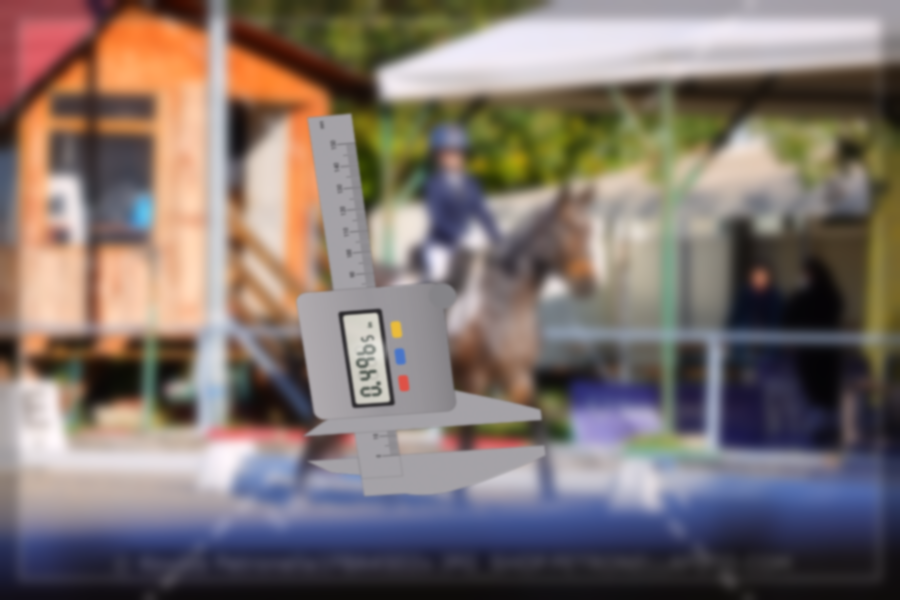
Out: value=0.4965 unit=in
